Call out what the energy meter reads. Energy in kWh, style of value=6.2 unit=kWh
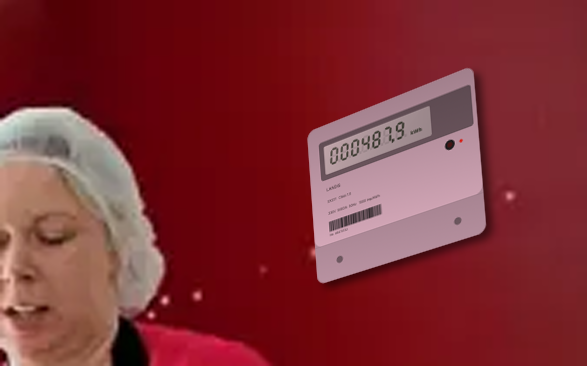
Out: value=487.9 unit=kWh
